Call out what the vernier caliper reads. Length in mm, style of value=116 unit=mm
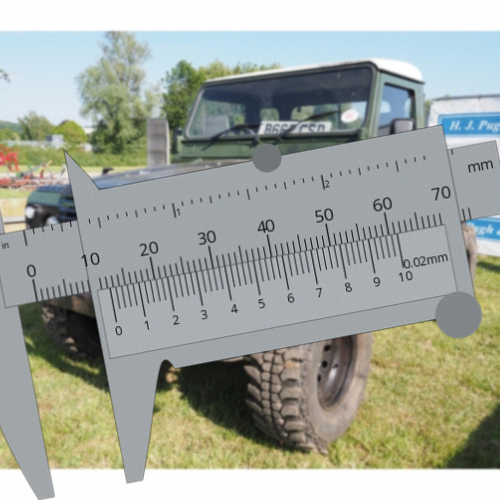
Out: value=12.4 unit=mm
